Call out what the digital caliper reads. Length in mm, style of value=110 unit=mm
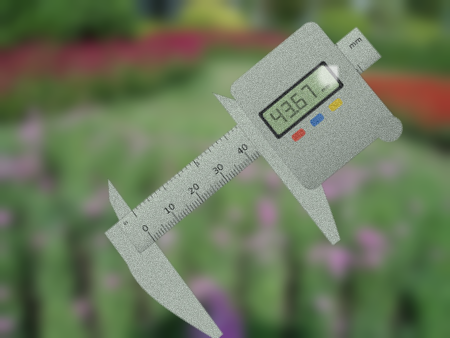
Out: value=43.67 unit=mm
